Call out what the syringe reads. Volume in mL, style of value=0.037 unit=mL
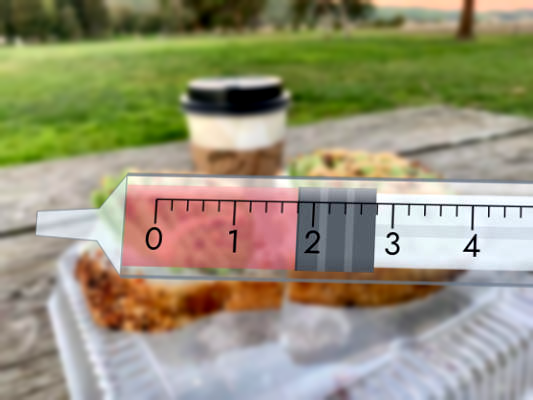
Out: value=1.8 unit=mL
